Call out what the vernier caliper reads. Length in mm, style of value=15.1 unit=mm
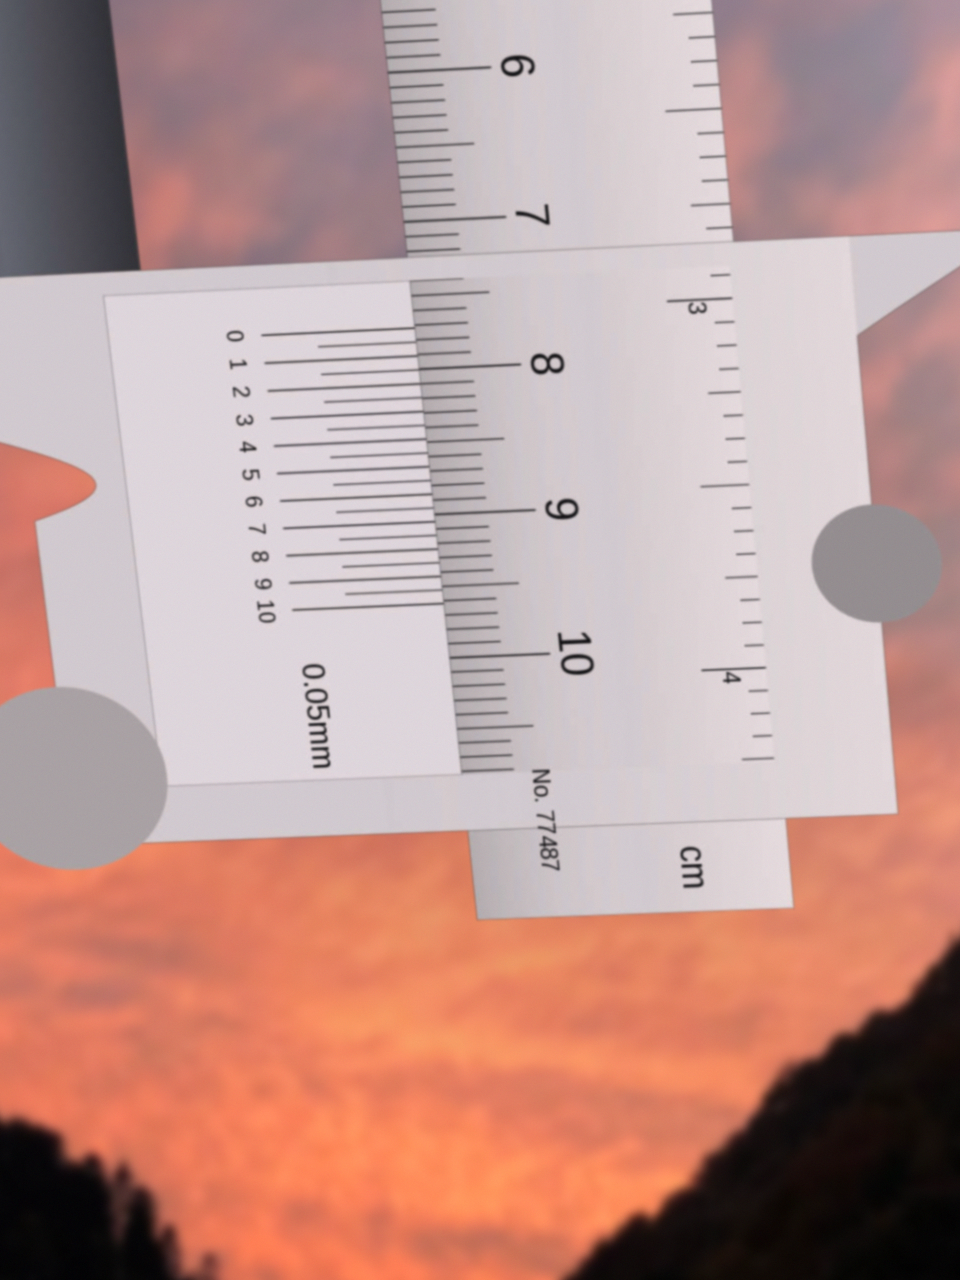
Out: value=77.2 unit=mm
